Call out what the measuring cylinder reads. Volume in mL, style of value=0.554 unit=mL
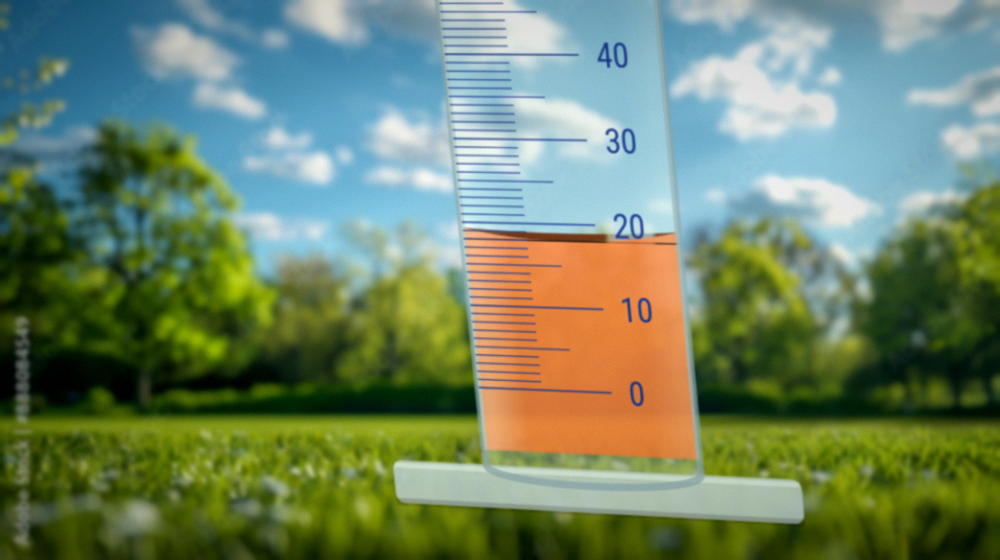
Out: value=18 unit=mL
